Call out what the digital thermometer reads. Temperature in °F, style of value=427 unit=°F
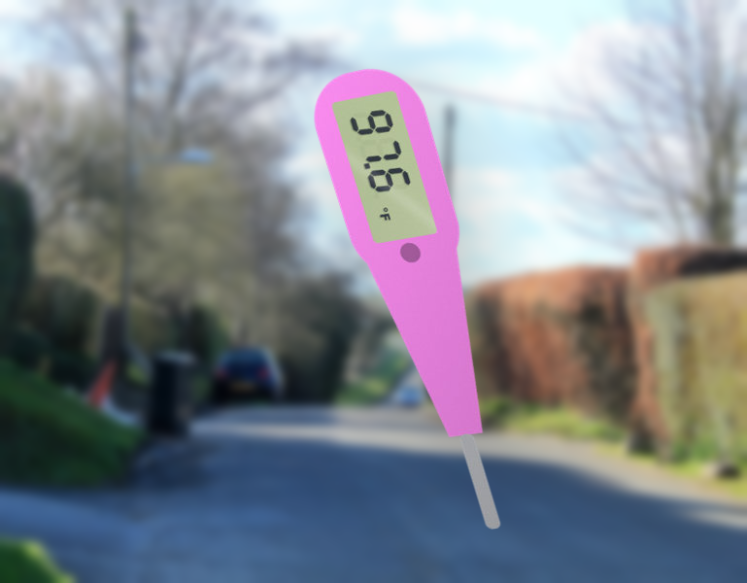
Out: value=97.6 unit=°F
